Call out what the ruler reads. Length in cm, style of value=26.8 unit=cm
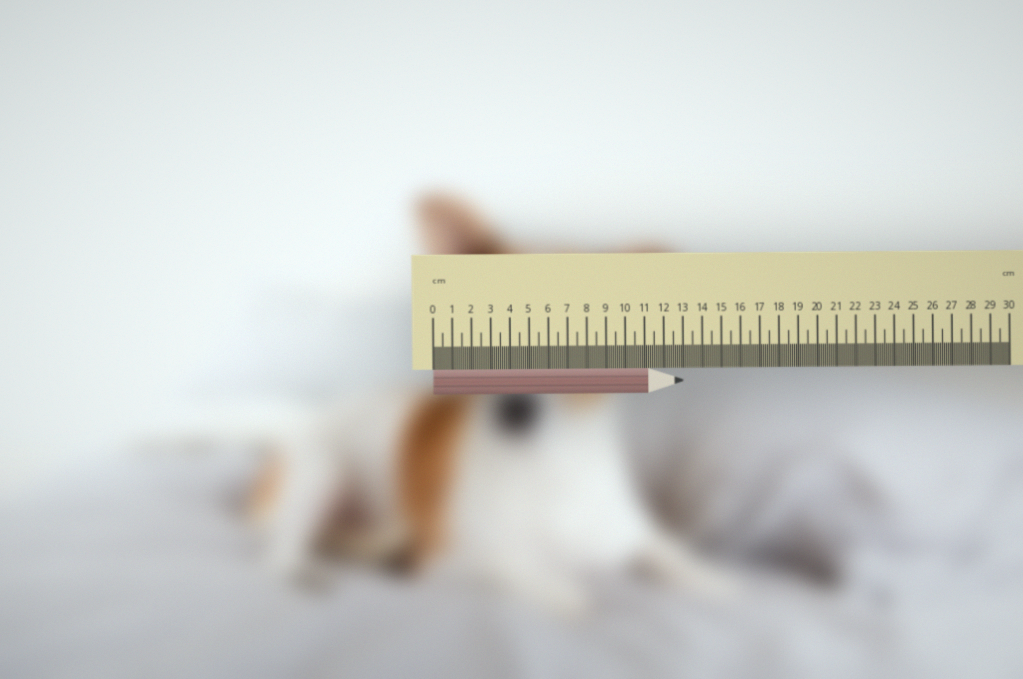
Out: value=13 unit=cm
